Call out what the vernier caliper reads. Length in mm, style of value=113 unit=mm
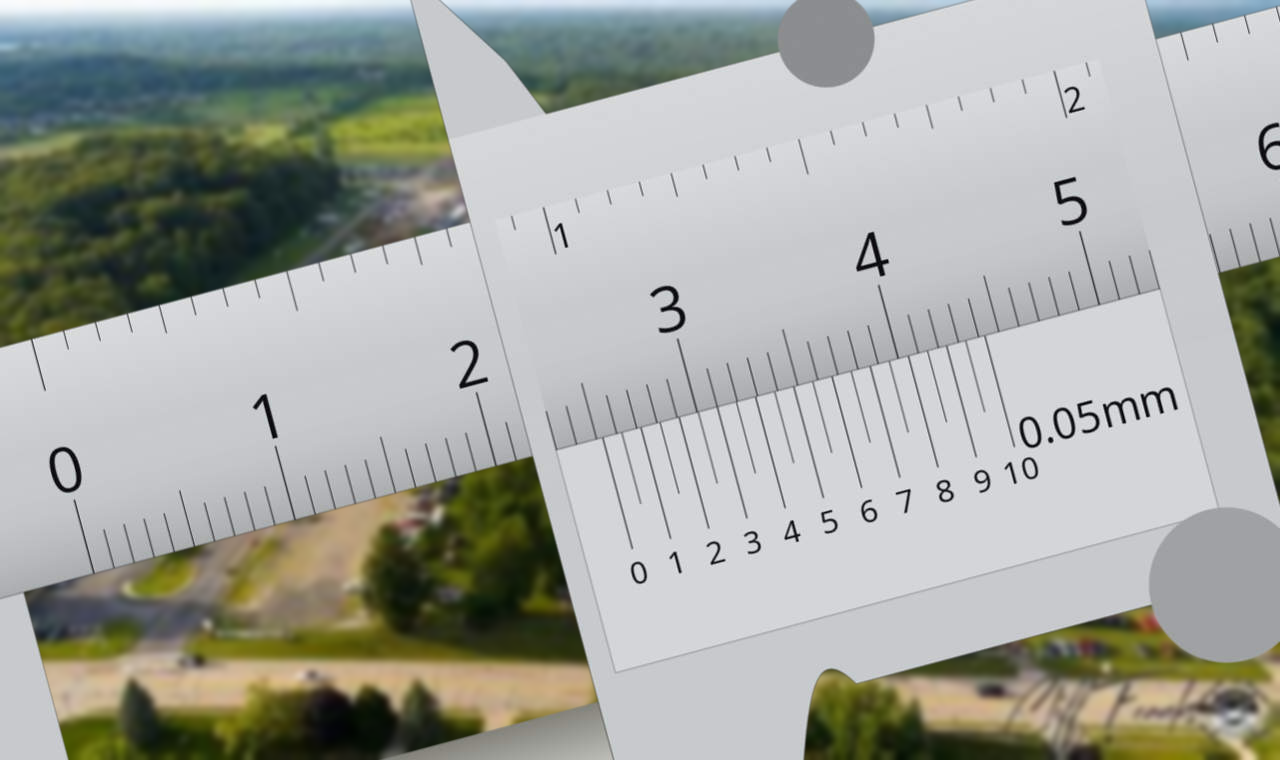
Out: value=25.3 unit=mm
